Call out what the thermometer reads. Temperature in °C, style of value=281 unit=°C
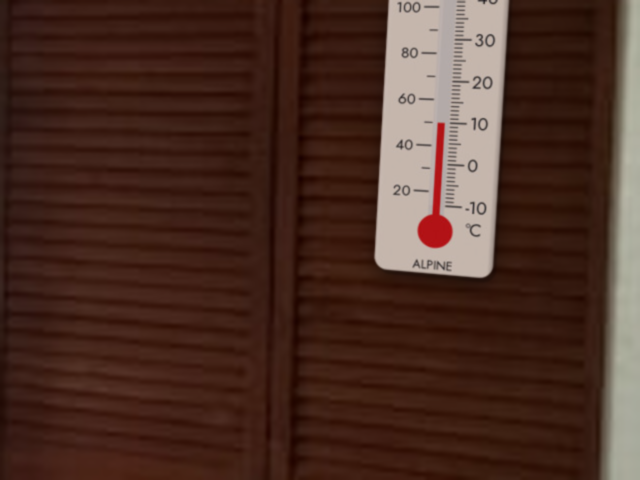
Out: value=10 unit=°C
